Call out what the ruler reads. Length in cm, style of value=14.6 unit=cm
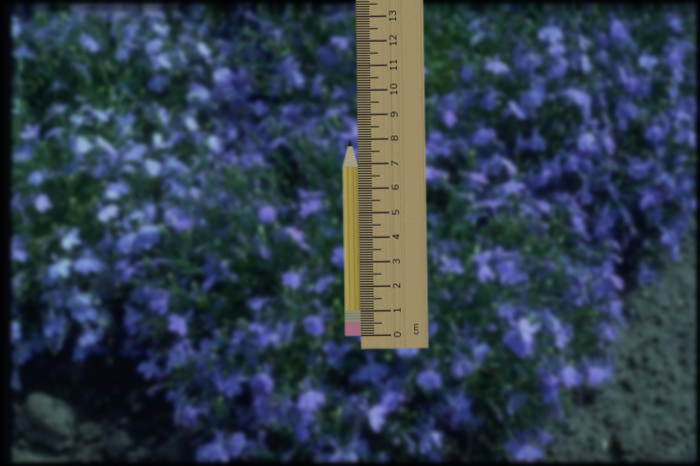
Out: value=8 unit=cm
